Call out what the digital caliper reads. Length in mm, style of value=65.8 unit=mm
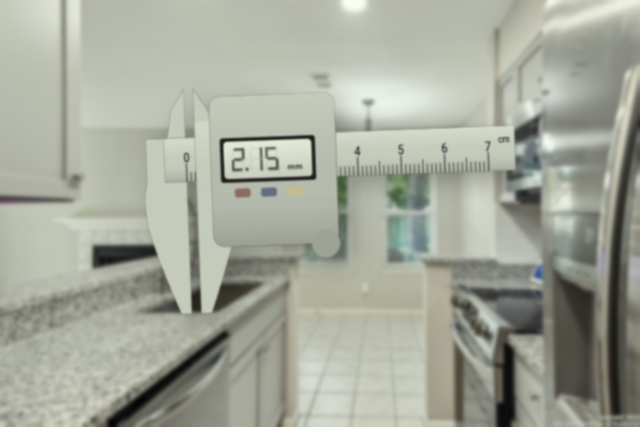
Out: value=2.15 unit=mm
